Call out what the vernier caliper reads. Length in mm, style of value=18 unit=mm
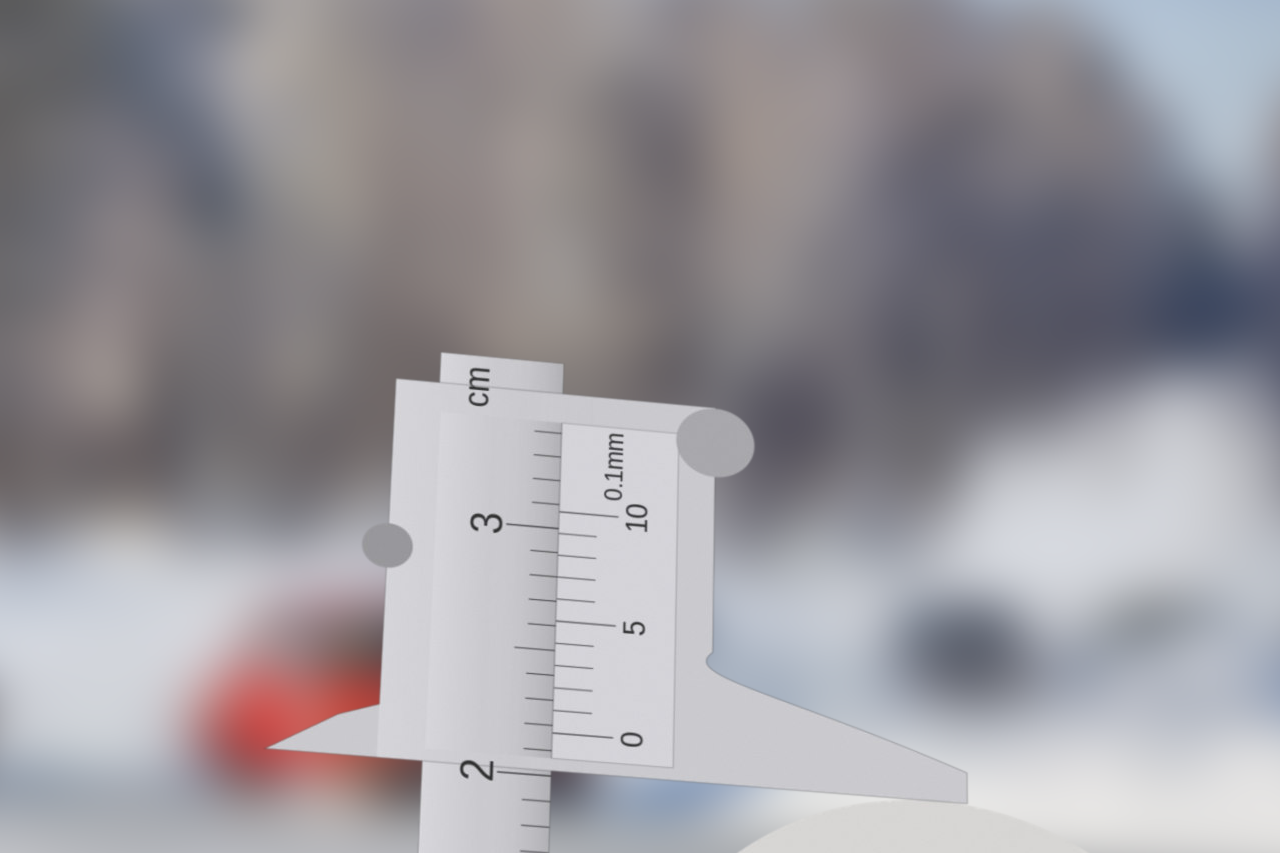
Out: value=21.7 unit=mm
